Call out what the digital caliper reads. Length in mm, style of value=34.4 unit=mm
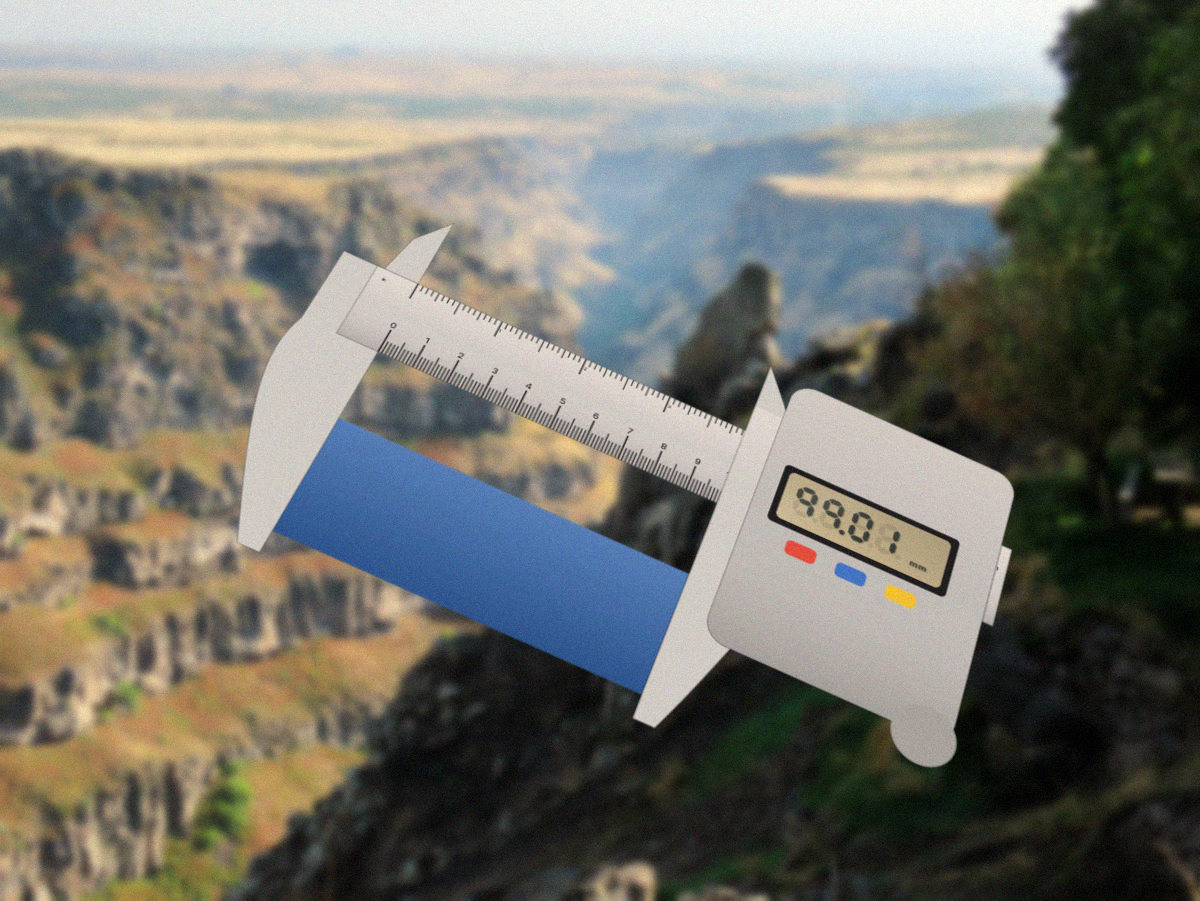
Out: value=99.01 unit=mm
